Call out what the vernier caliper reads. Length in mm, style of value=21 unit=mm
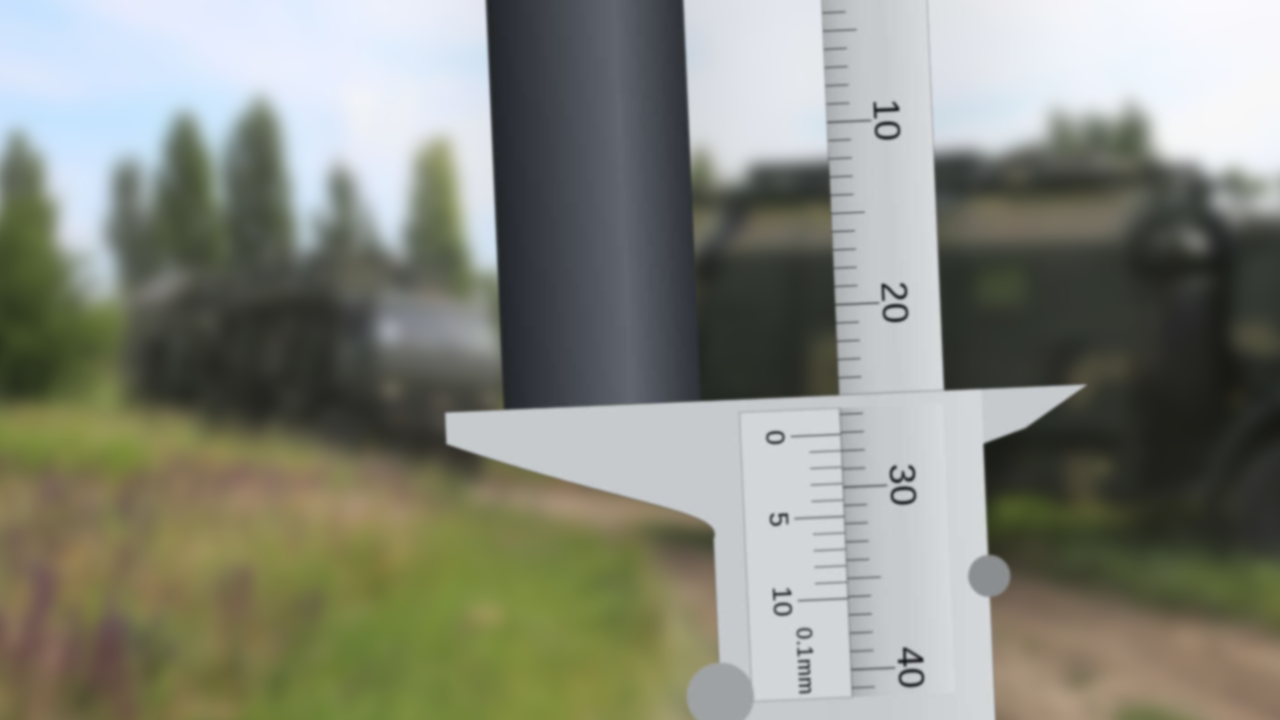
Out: value=27.1 unit=mm
